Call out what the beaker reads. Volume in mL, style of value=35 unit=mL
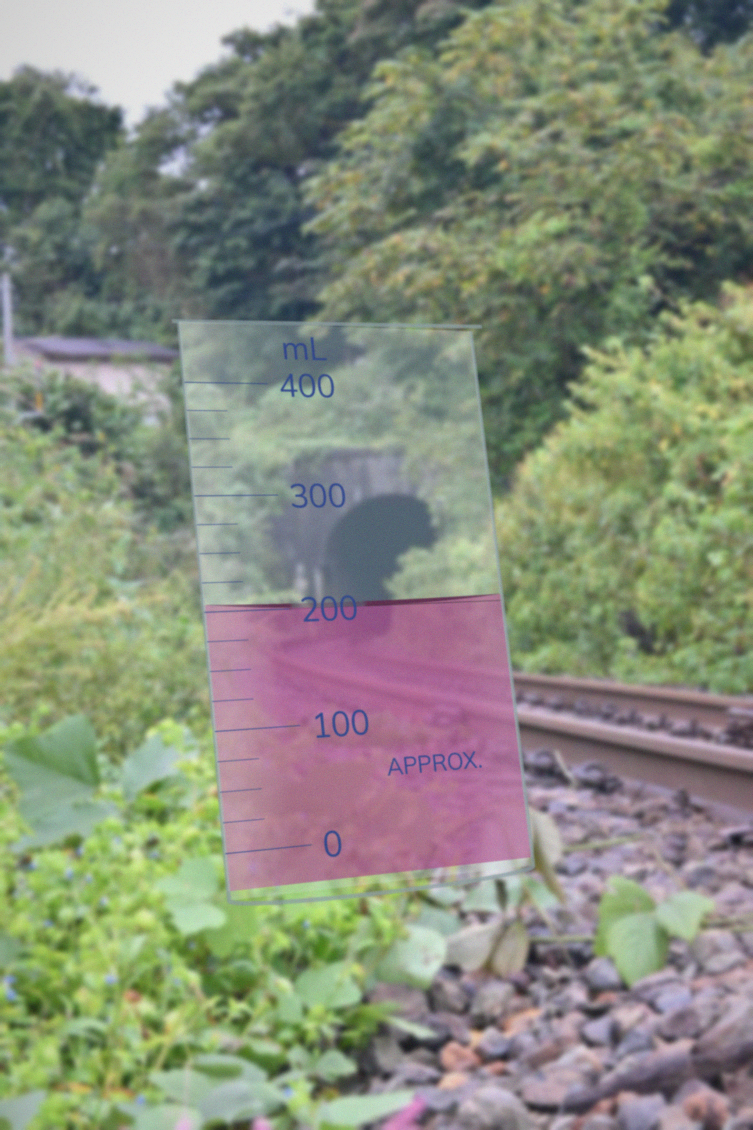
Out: value=200 unit=mL
